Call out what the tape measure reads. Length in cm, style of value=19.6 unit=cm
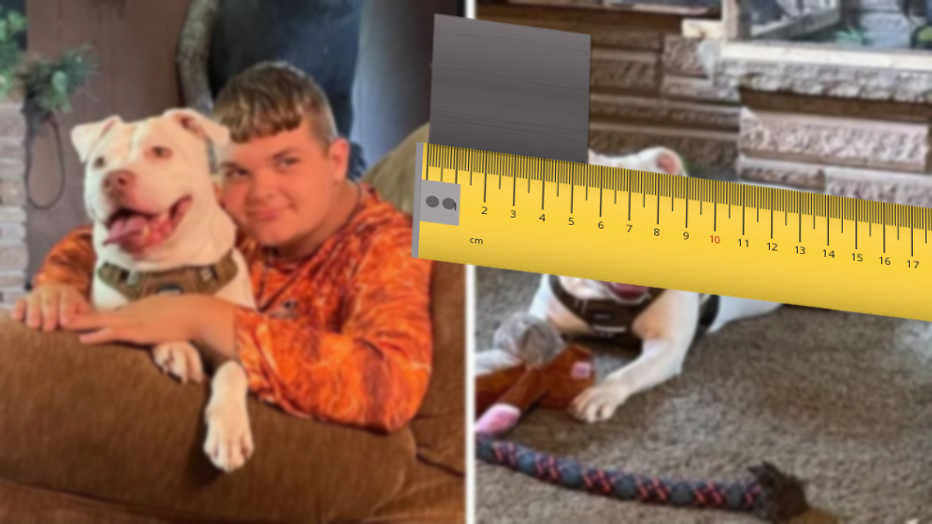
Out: value=5.5 unit=cm
